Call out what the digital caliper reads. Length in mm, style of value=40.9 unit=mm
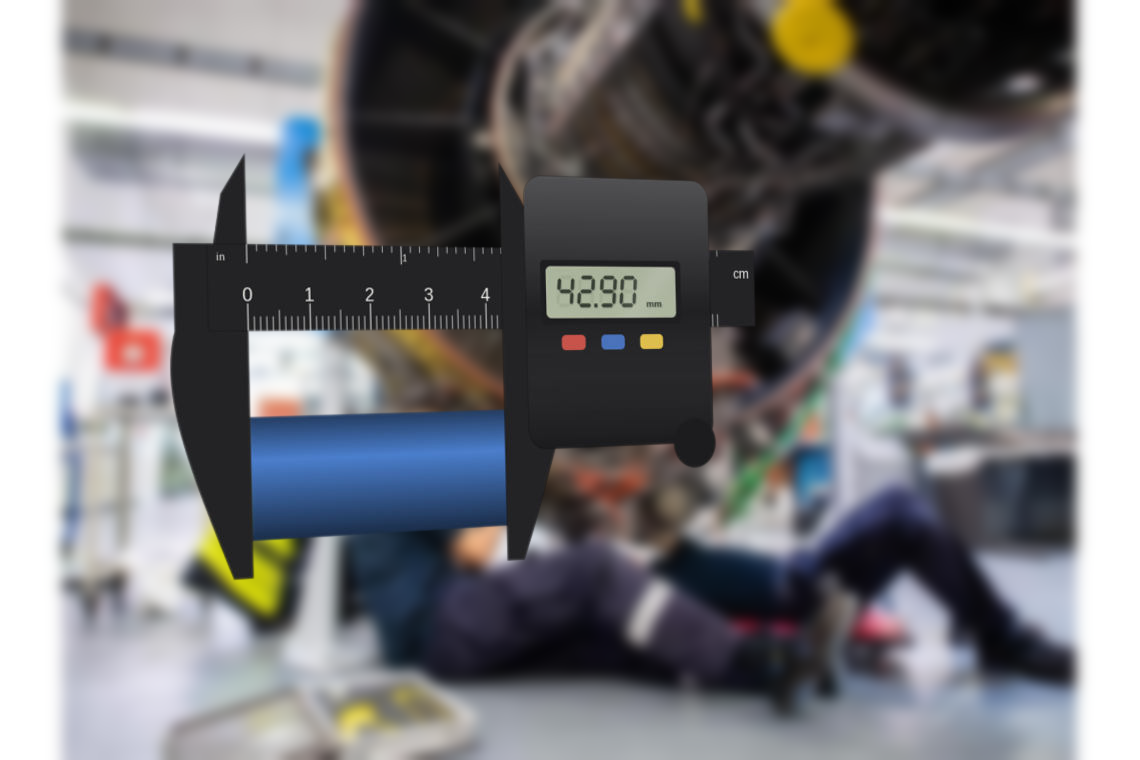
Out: value=42.90 unit=mm
